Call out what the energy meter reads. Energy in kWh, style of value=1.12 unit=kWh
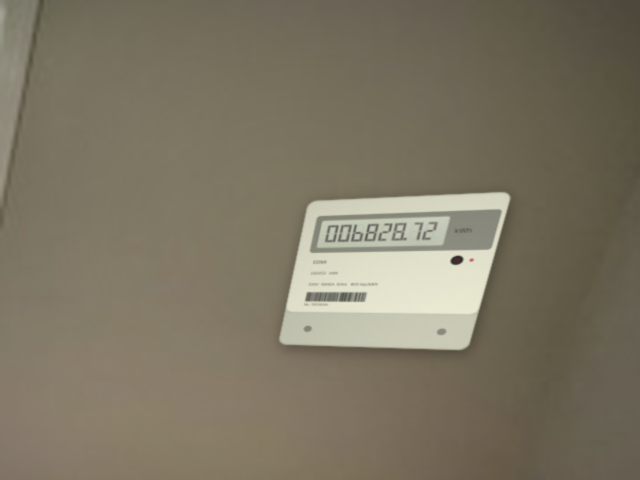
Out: value=6828.72 unit=kWh
